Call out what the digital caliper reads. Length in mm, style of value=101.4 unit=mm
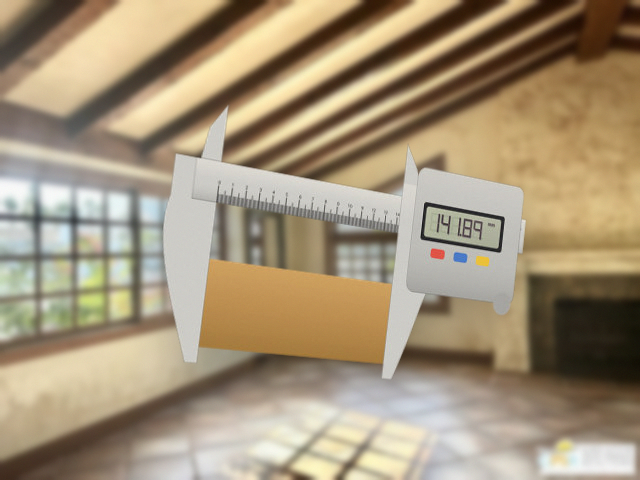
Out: value=141.89 unit=mm
